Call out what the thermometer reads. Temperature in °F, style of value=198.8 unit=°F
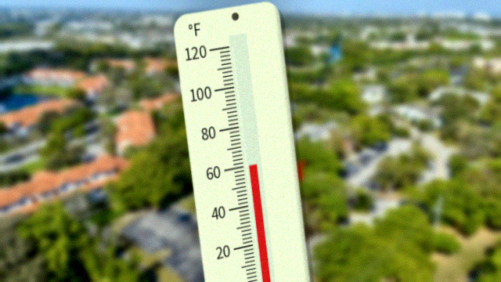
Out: value=60 unit=°F
